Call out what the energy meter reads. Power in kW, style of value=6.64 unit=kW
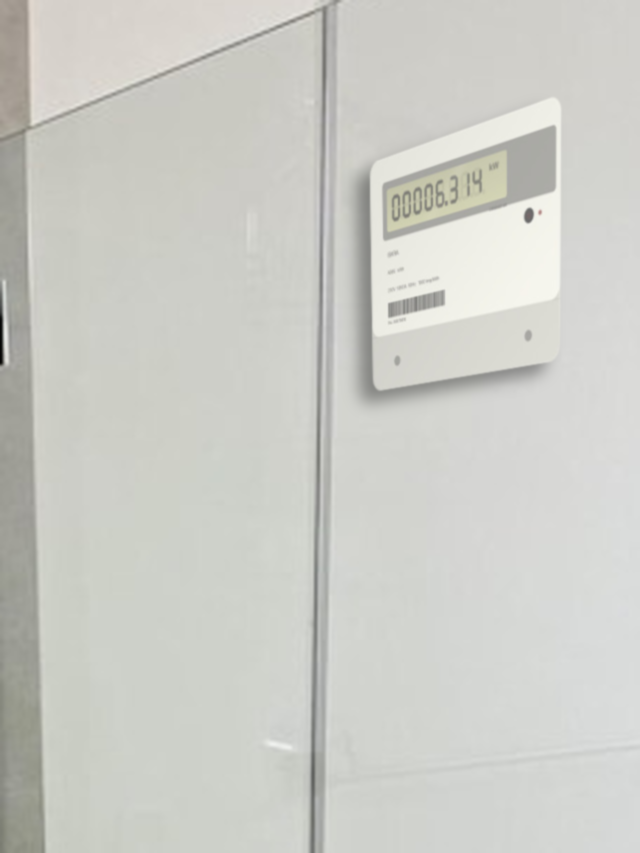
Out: value=6.314 unit=kW
